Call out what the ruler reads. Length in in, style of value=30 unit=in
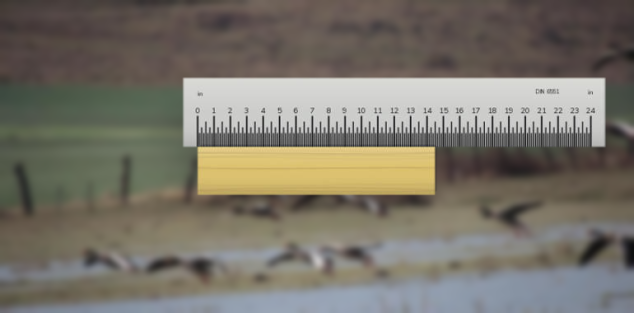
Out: value=14.5 unit=in
